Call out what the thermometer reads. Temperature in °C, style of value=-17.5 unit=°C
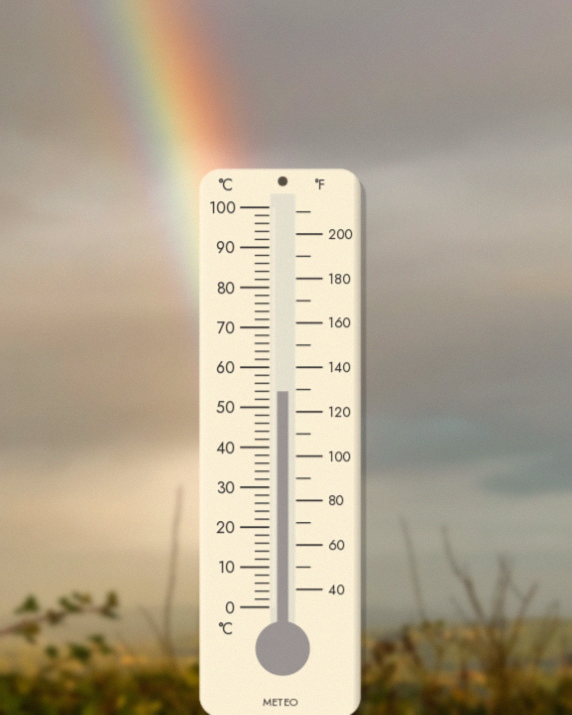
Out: value=54 unit=°C
